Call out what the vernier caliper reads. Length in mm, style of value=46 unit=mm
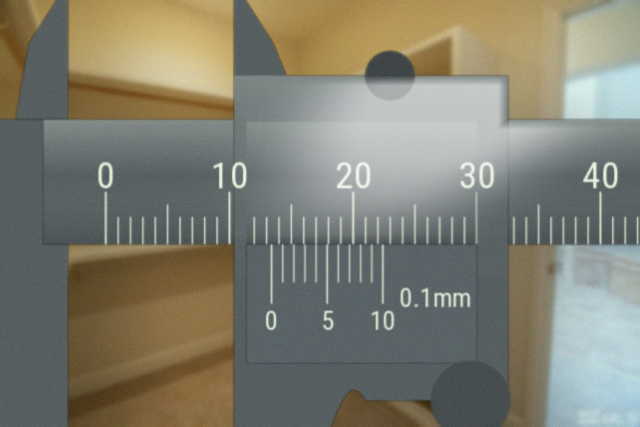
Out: value=13.4 unit=mm
